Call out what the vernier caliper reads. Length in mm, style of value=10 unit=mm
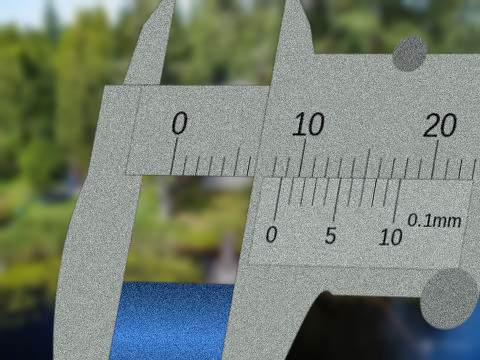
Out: value=8.7 unit=mm
